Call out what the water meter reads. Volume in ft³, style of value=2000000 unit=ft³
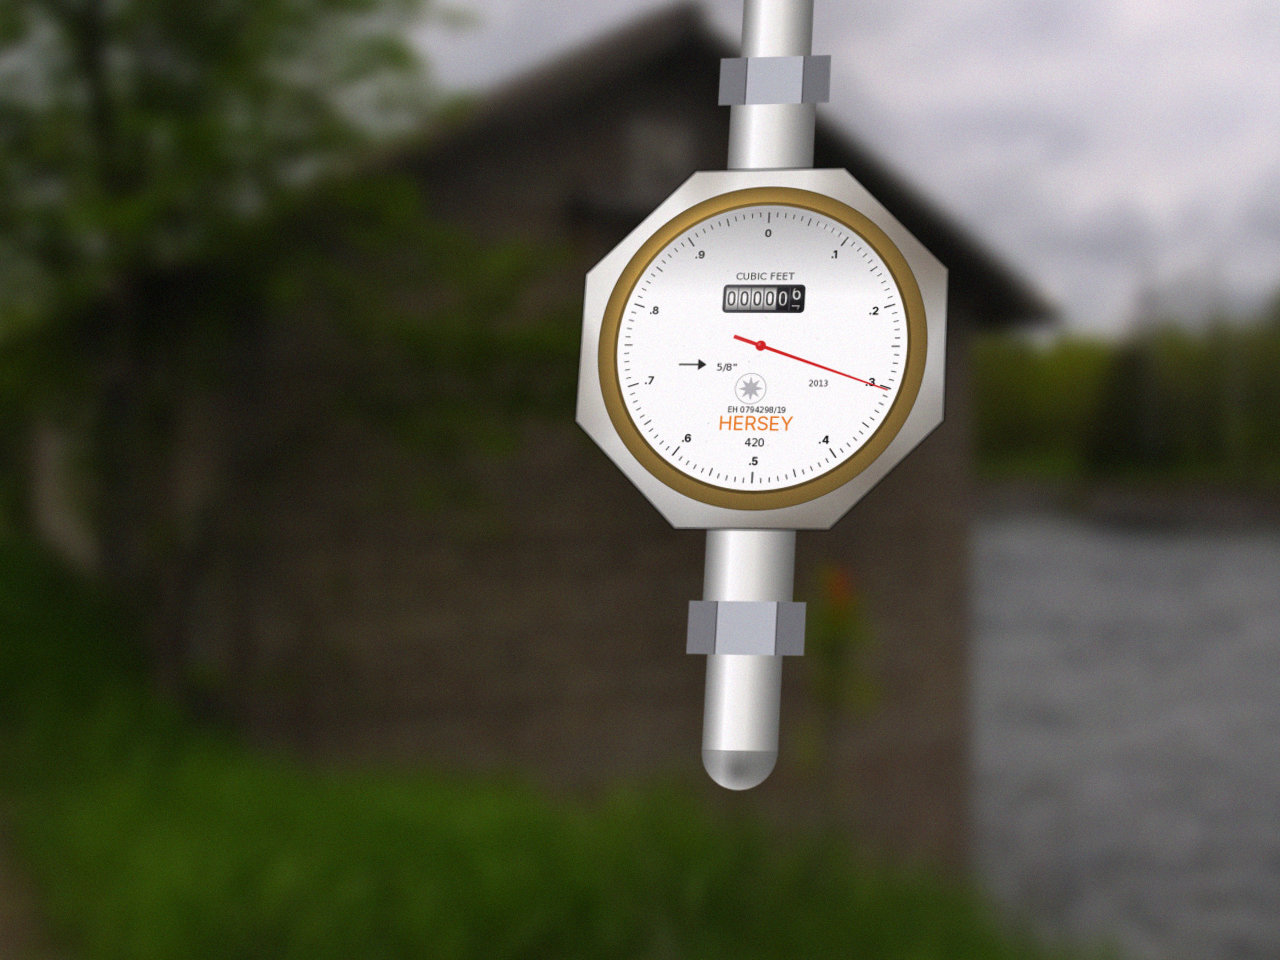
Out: value=6.30 unit=ft³
